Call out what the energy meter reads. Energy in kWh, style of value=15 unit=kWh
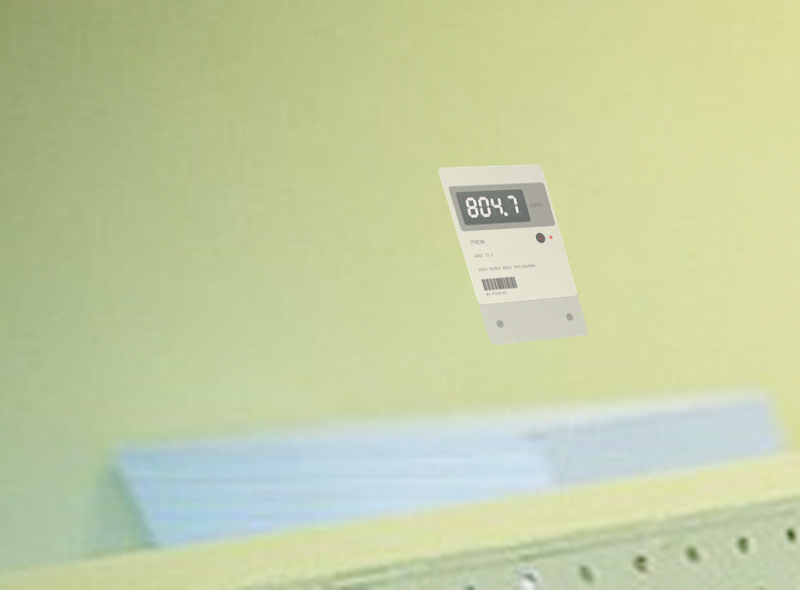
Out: value=804.7 unit=kWh
